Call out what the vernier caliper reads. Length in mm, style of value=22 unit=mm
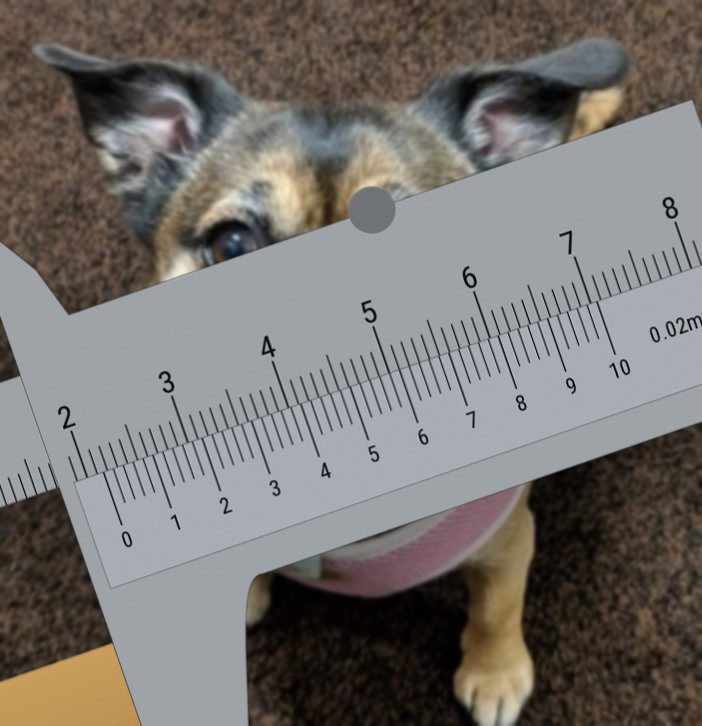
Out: value=21.6 unit=mm
